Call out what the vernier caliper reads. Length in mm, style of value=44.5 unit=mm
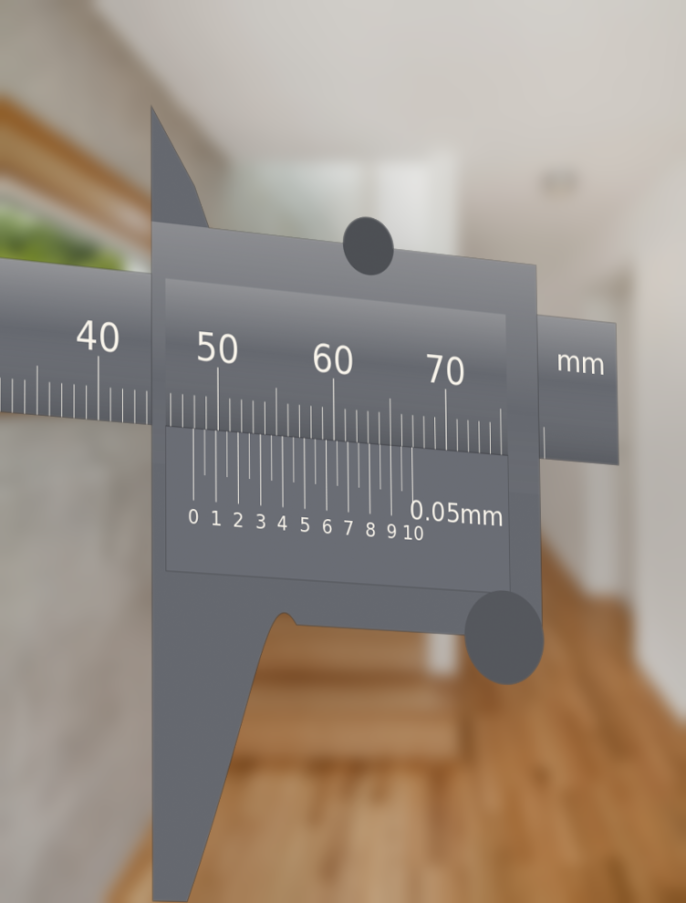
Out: value=47.9 unit=mm
